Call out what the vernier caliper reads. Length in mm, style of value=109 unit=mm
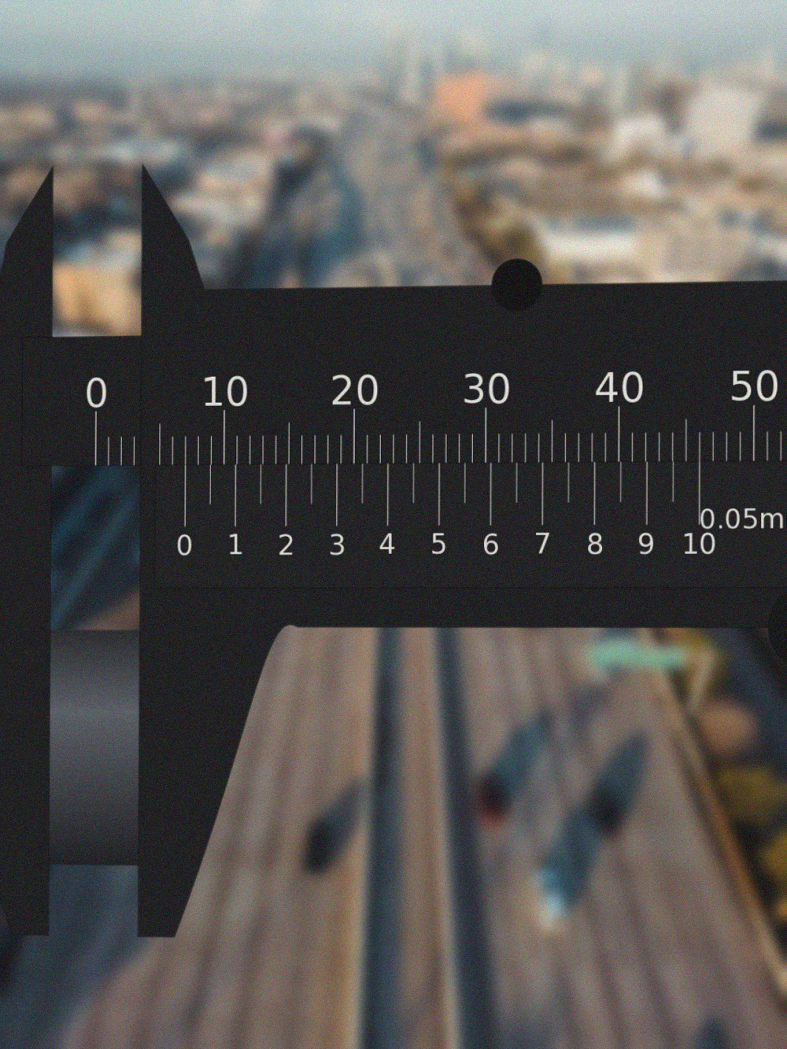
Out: value=7.0 unit=mm
